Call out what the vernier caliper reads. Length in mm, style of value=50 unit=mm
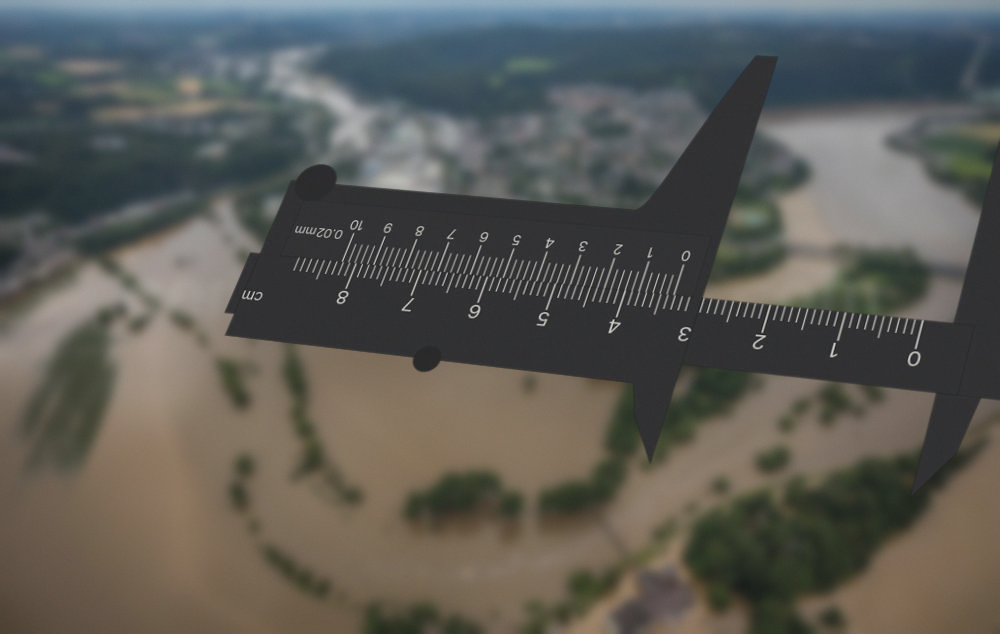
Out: value=33.2 unit=mm
